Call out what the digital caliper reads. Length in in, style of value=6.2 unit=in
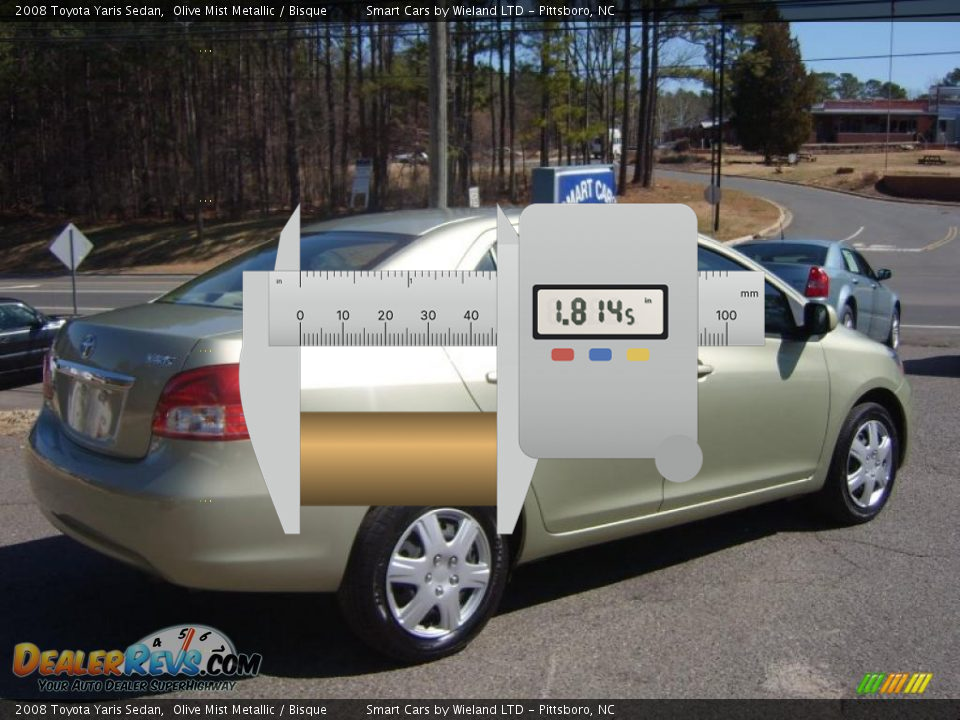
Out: value=1.8145 unit=in
